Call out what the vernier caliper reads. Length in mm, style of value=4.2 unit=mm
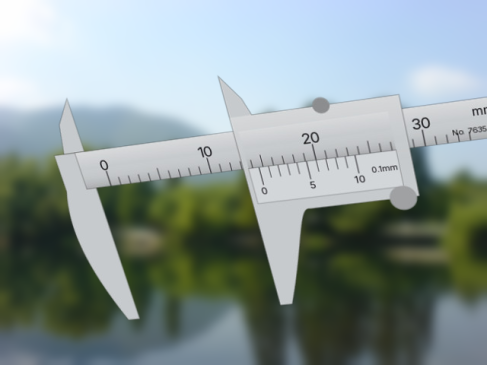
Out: value=14.6 unit=mm
